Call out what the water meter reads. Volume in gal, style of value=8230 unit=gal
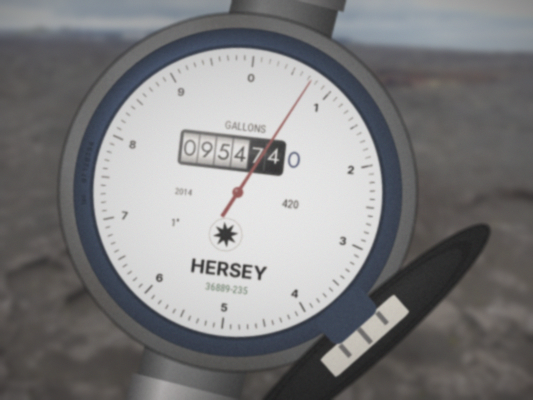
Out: value=954740.7 unit=gal
